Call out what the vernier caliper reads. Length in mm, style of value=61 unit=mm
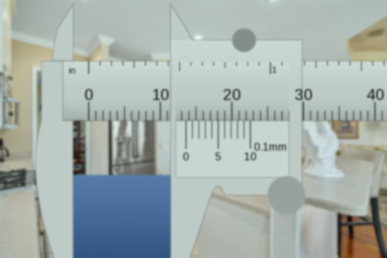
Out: value=13.6 unit=mm
